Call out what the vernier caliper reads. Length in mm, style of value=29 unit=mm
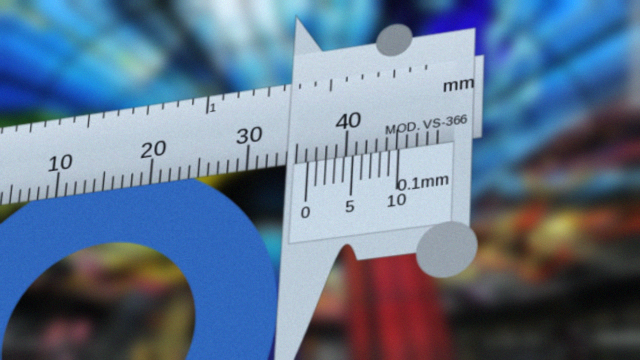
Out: value=36.2 unit=mm
